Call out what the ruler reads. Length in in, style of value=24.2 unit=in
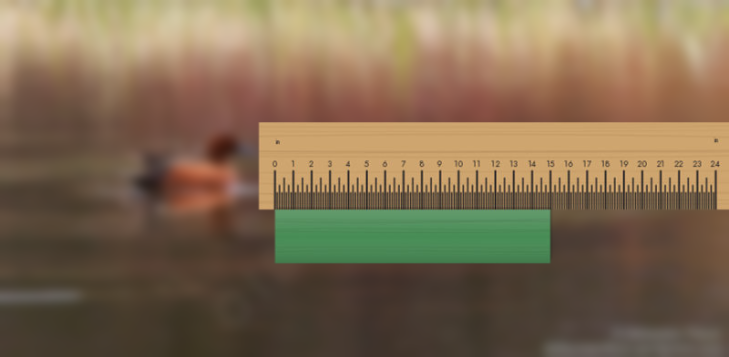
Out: value=15 unit=in
